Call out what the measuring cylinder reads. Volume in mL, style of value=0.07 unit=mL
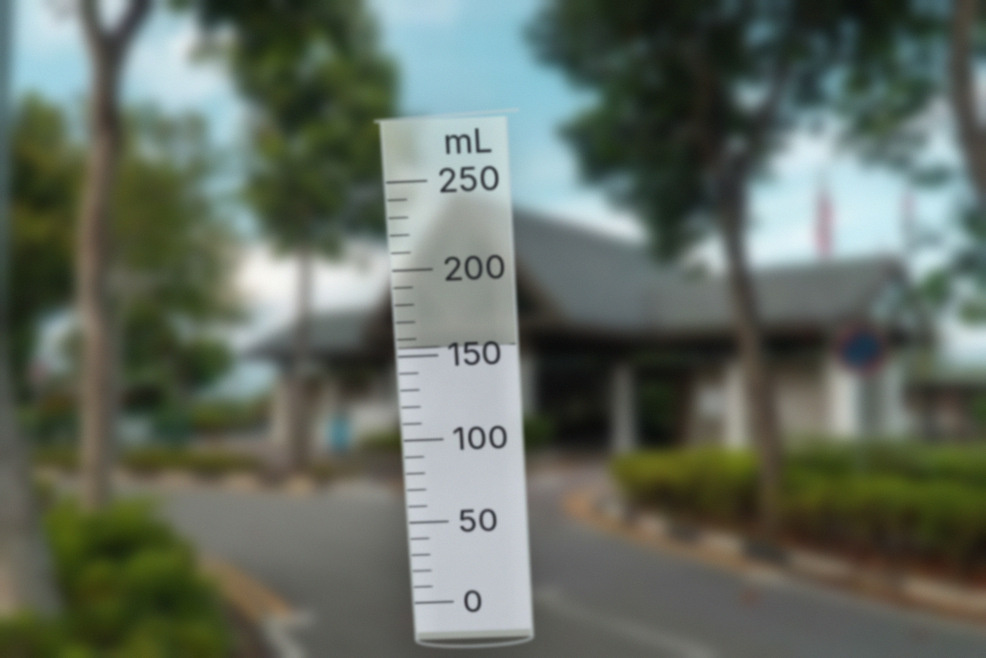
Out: value=155 unit=mL
